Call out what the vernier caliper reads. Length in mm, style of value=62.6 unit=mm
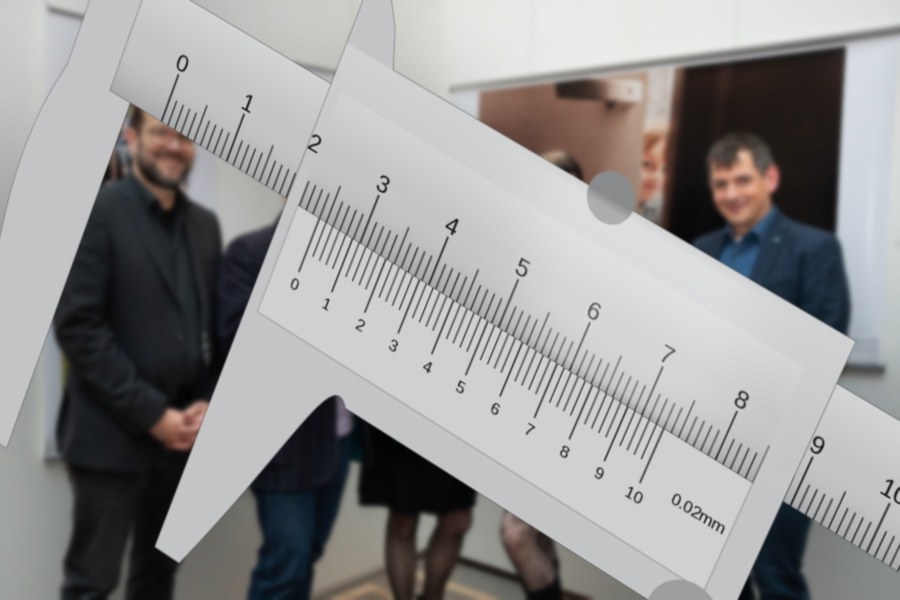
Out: value=24.0 unit=mm
